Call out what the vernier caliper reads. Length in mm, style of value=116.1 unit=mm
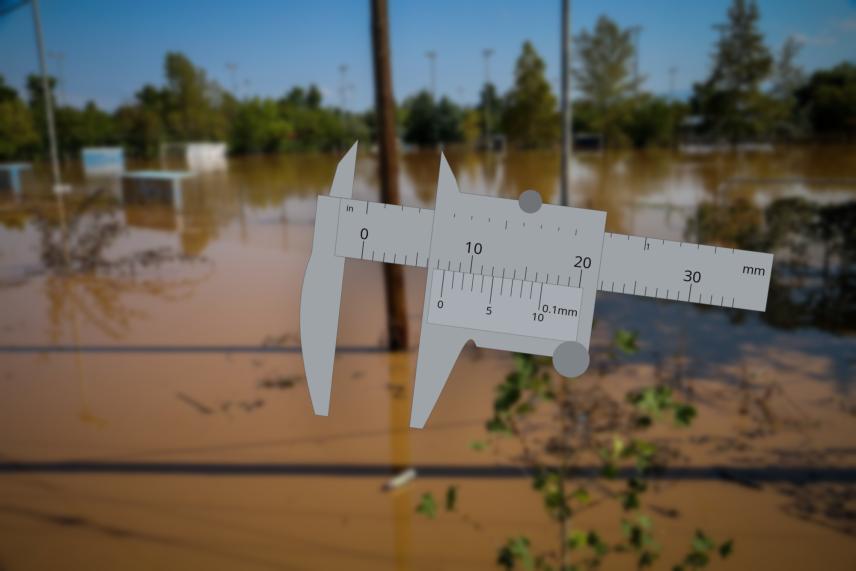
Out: value=7.6 unit=mm
